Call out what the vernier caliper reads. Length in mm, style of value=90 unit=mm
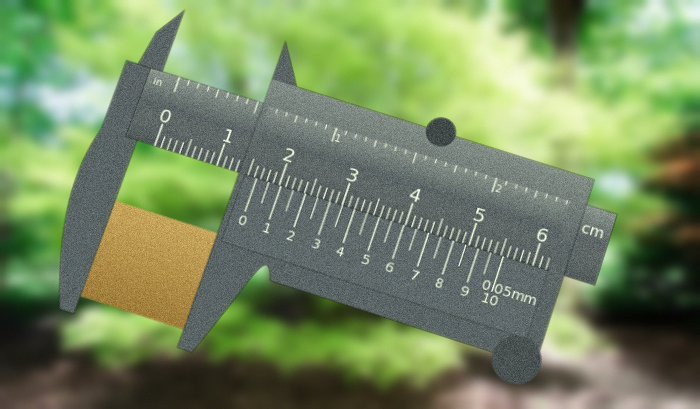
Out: value=16.4 unit=mm
